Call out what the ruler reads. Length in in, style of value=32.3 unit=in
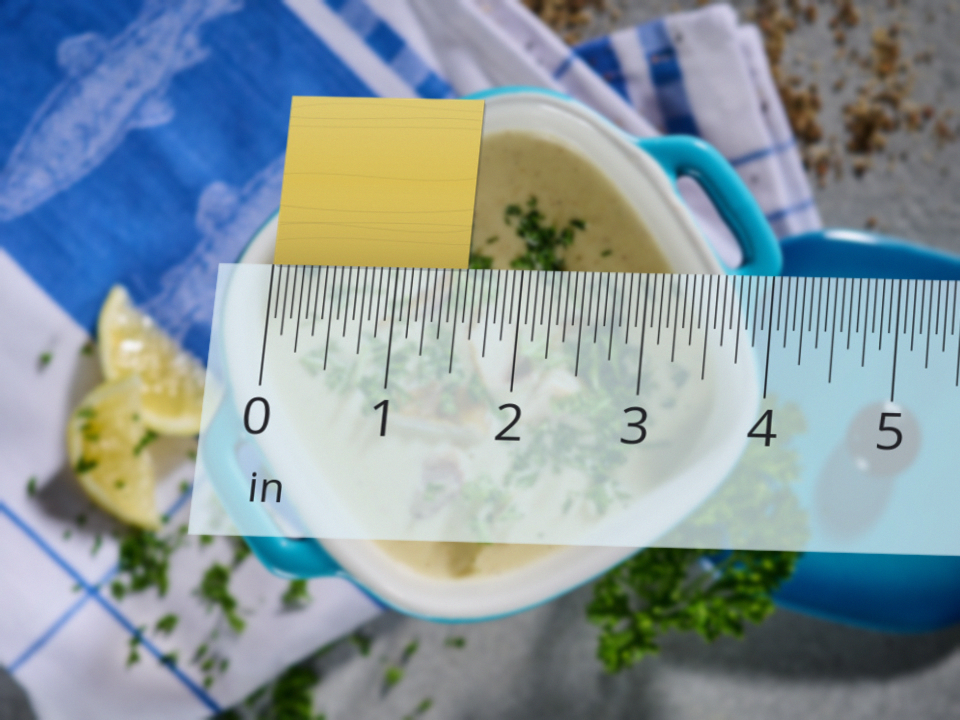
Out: value=1.5625 unit=in
